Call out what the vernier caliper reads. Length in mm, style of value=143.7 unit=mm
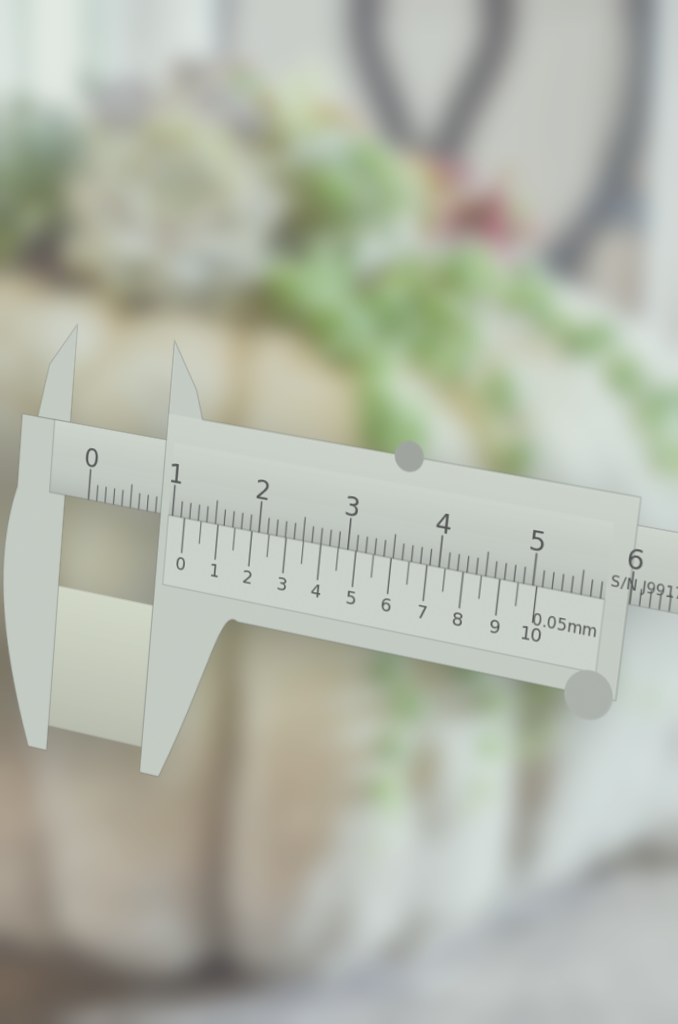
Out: value=11.4 unit=mm
